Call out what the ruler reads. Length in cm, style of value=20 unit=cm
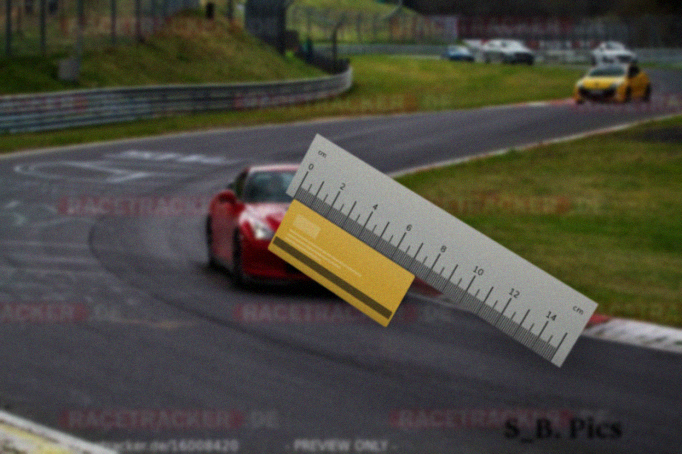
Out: value=7.5 unit=cm
